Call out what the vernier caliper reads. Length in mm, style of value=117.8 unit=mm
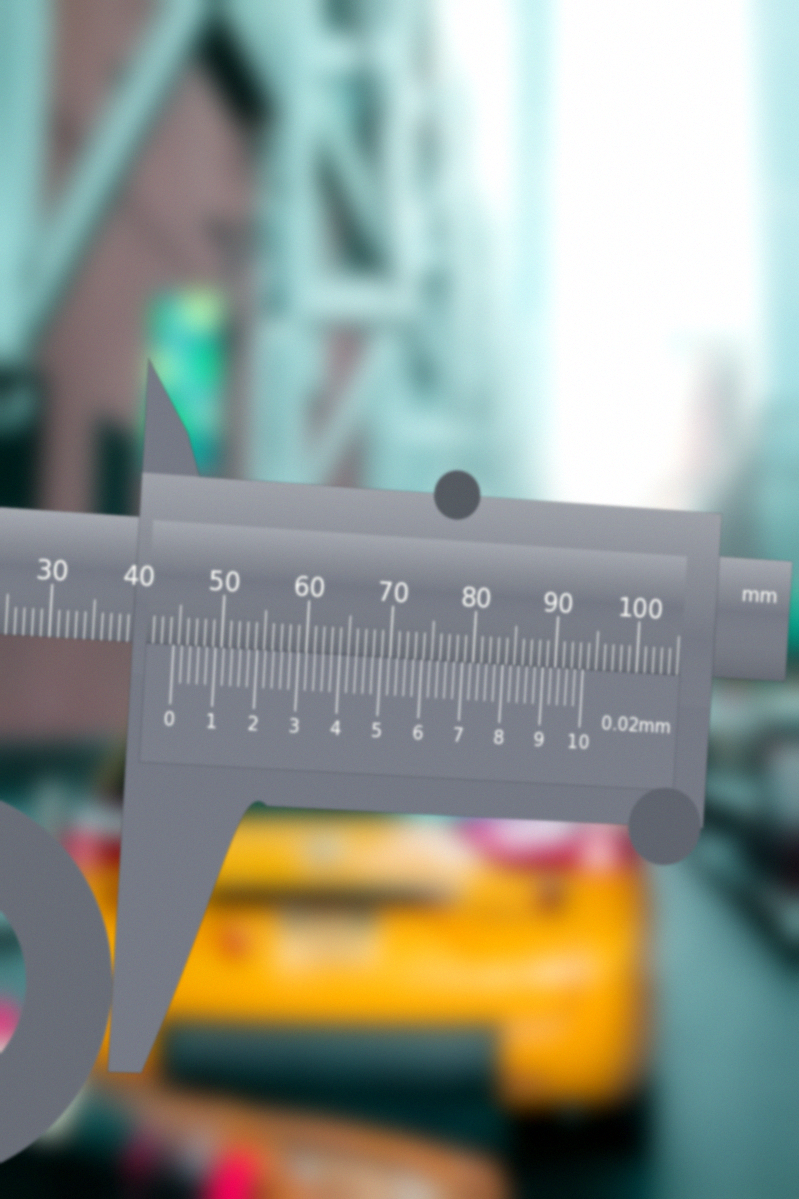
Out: value=44.4 unit=mm
